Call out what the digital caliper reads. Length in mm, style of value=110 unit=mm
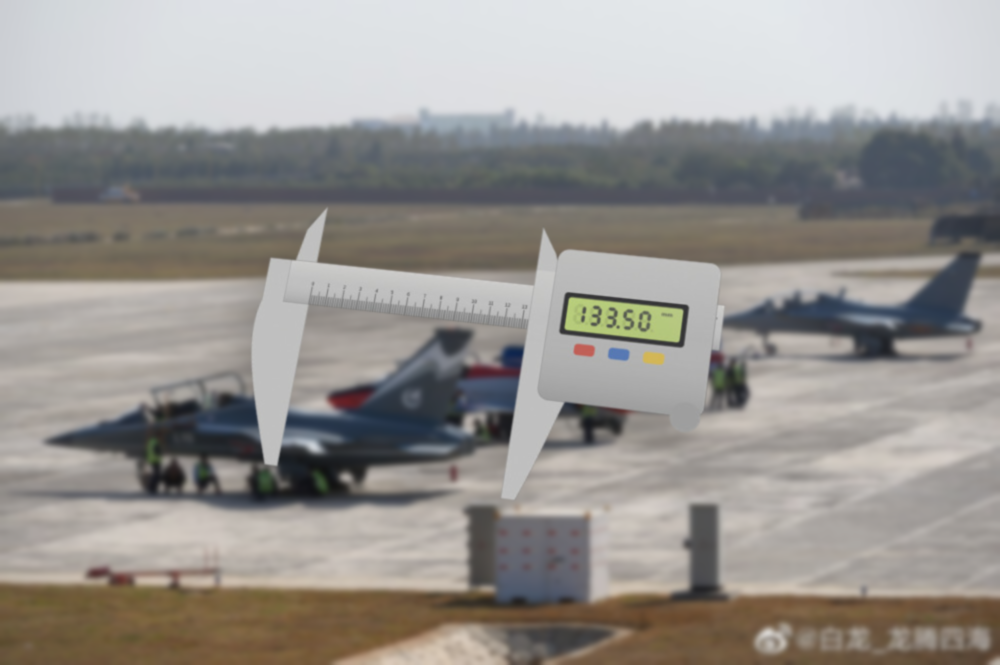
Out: value=133.50 unit=mm
